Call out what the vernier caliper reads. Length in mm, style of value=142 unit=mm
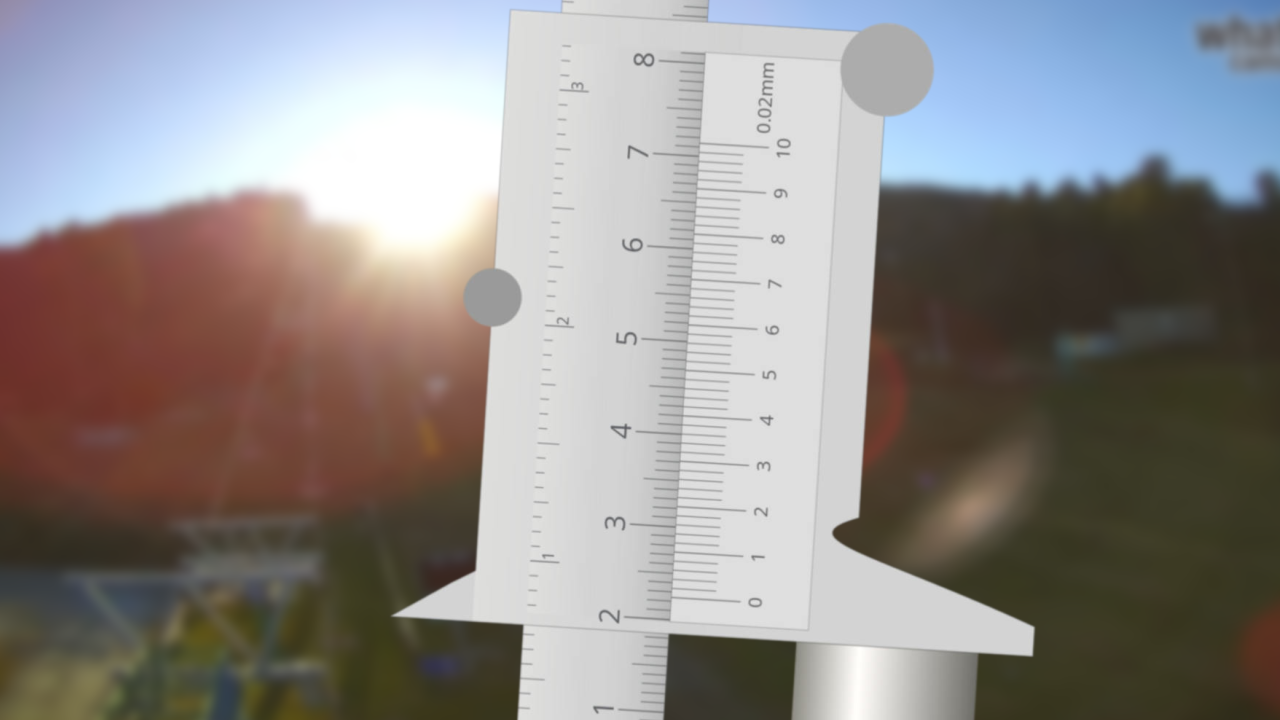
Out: value=22.4 unit=mm
